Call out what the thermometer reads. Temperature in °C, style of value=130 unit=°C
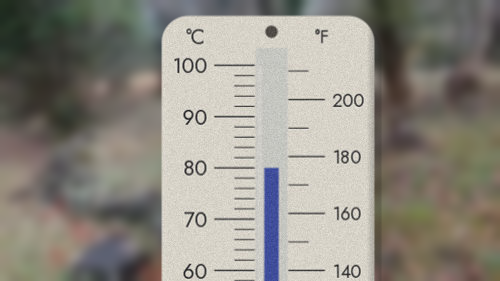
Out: value=80 unit=°C
